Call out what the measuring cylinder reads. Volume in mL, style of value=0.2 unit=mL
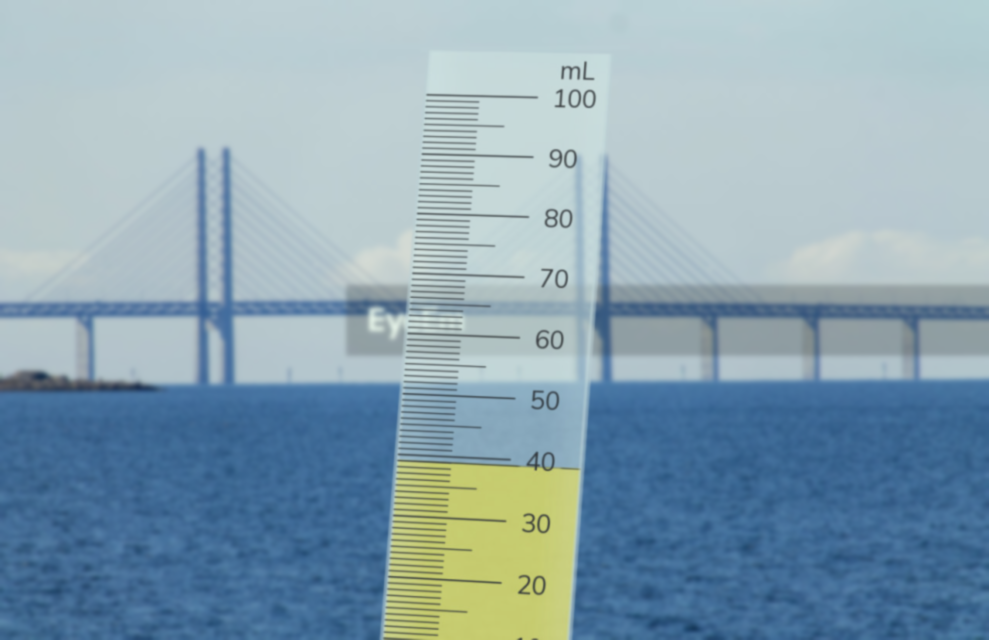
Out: value=39 unit=mL
